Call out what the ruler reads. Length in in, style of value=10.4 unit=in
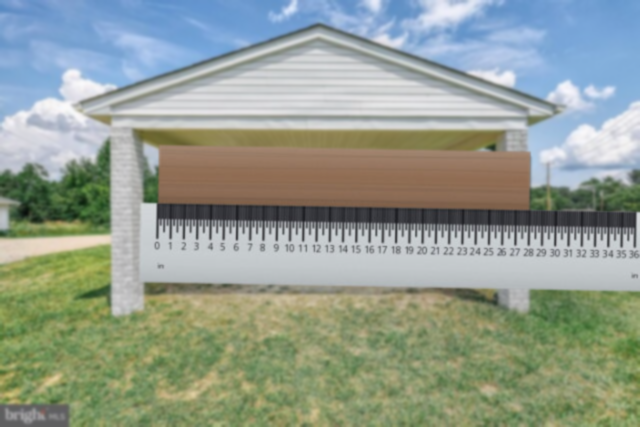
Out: value=28 unit=in
